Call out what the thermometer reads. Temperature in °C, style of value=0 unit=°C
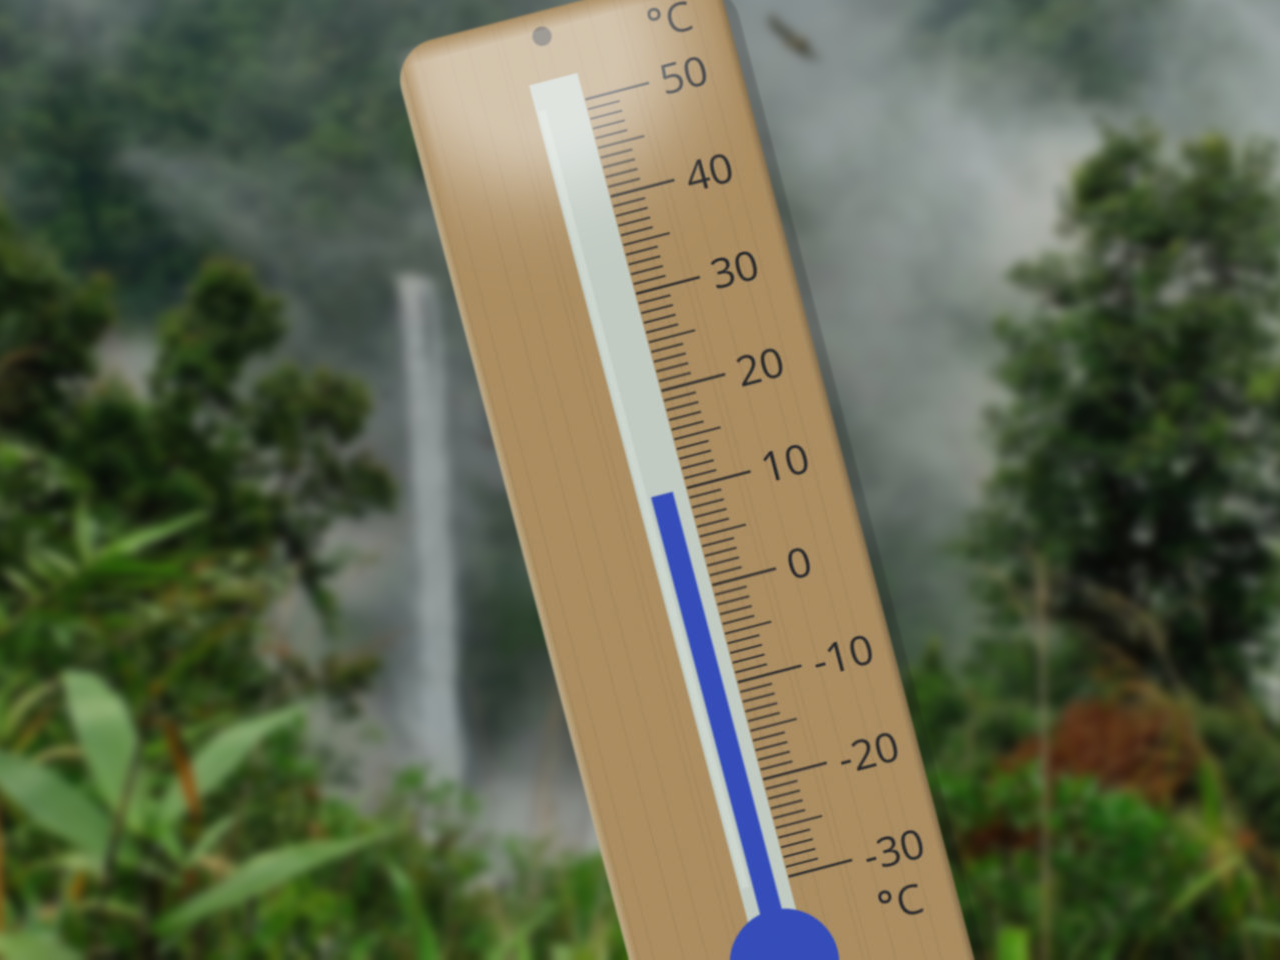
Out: value=10 unit=°C
